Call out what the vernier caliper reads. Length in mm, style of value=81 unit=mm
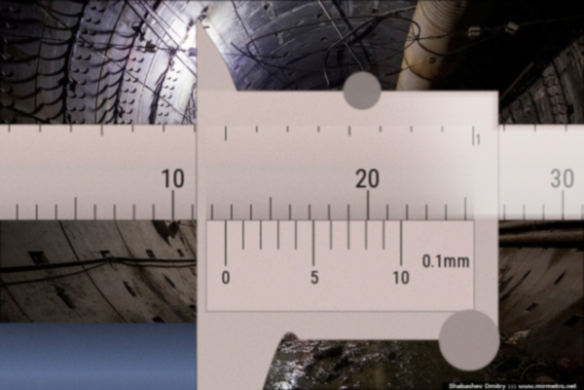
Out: value=12.7 unit=mm
